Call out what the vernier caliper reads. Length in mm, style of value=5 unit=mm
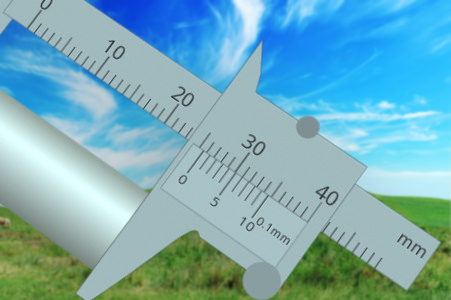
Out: value=25.6 unit=mm
